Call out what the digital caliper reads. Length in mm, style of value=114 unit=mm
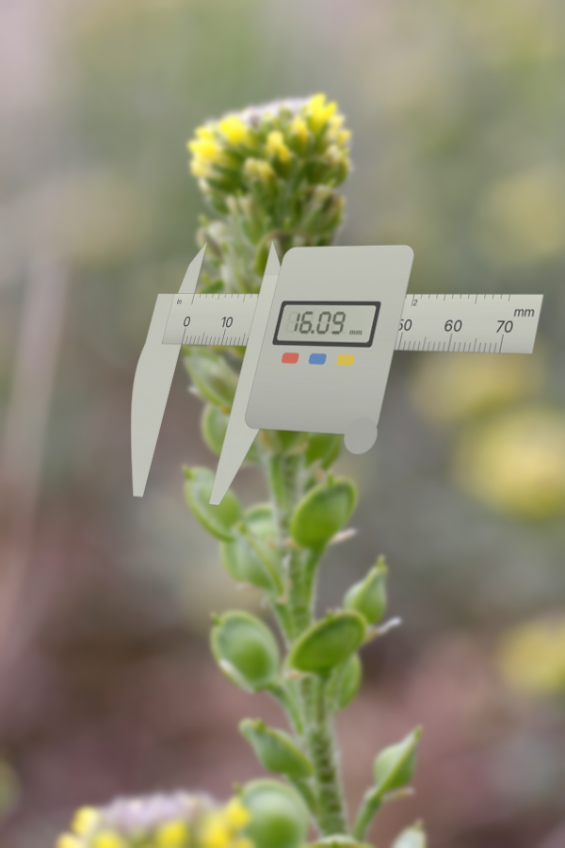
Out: value=16.09 unit=mm
